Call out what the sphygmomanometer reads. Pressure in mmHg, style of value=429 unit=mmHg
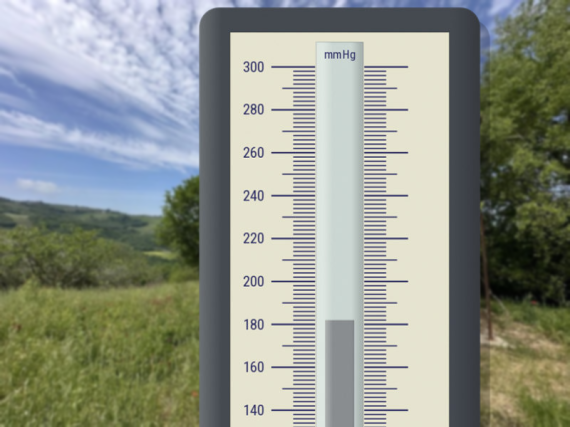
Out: value=182 unit=mmHg
